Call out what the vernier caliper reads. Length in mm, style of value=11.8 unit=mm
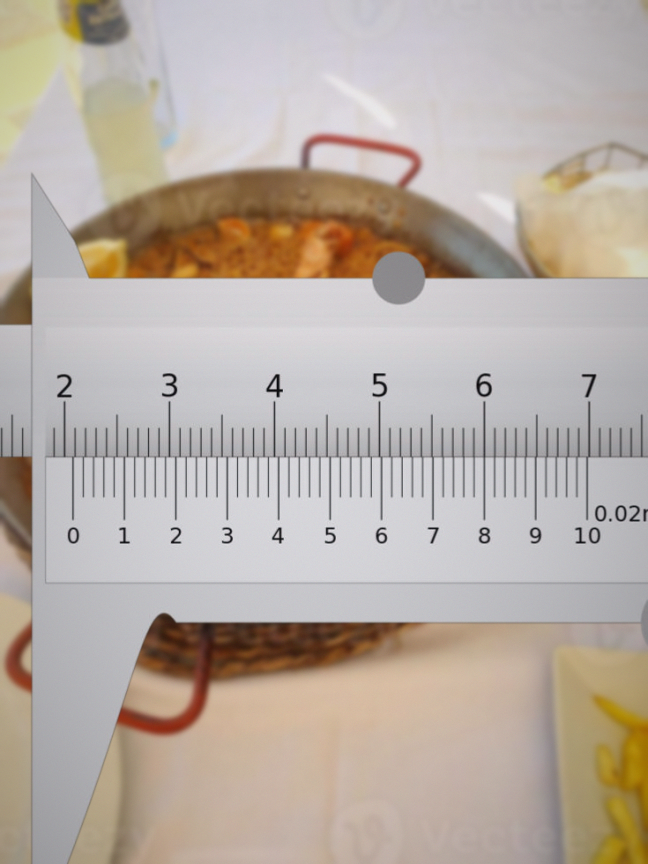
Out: value=20.8 unit=mm
